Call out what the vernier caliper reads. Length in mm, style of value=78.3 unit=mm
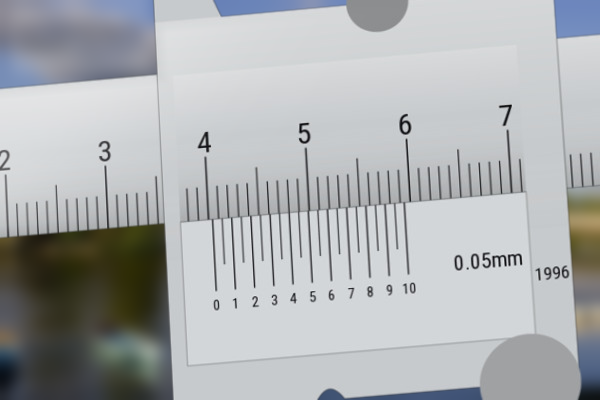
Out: value=40.4 unit=mm
